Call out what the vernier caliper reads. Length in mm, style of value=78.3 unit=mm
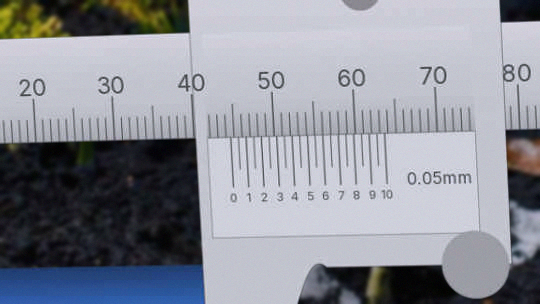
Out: value=44.6 unit=mm
